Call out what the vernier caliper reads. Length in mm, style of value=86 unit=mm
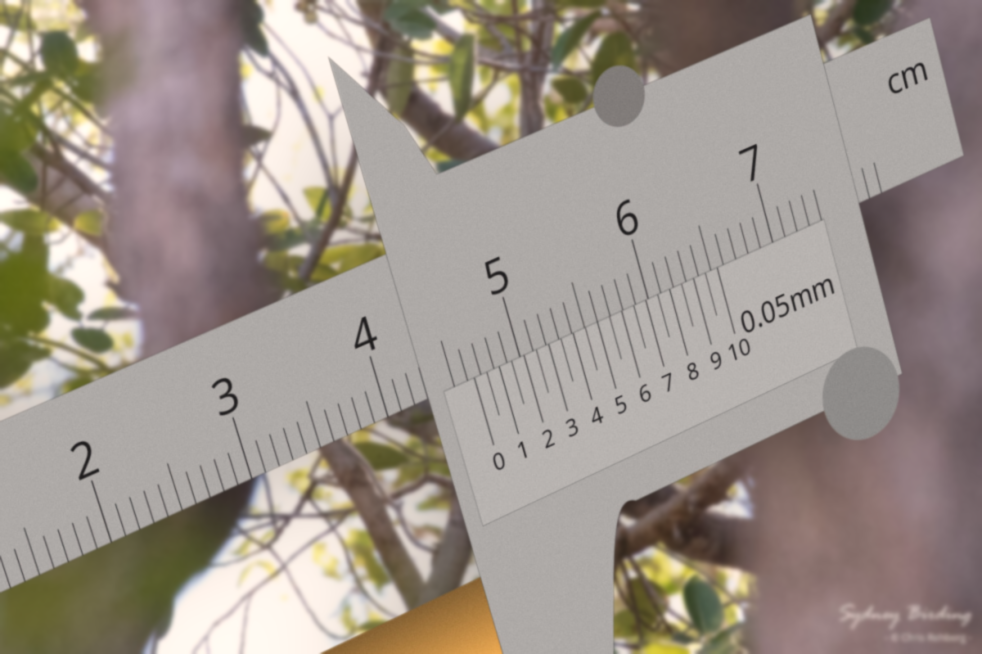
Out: value=46.5 unit=mm
